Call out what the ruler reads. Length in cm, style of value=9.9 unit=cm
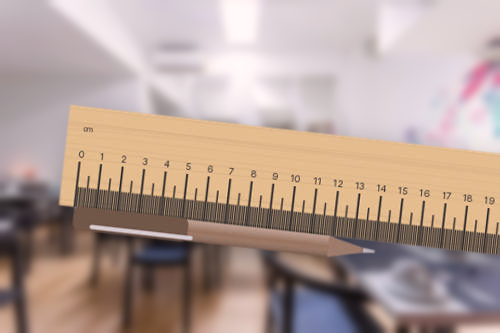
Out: value=14 unit=cm
